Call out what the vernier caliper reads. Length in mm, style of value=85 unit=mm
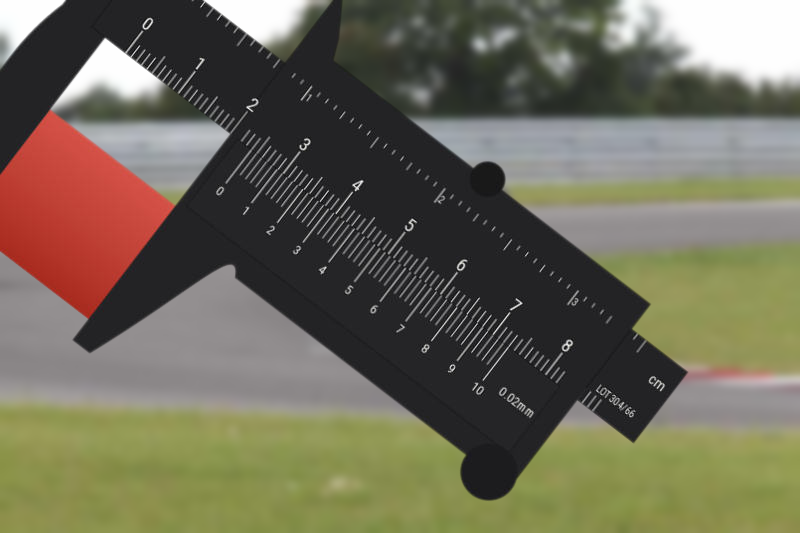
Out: value=24.0 unit=mm
